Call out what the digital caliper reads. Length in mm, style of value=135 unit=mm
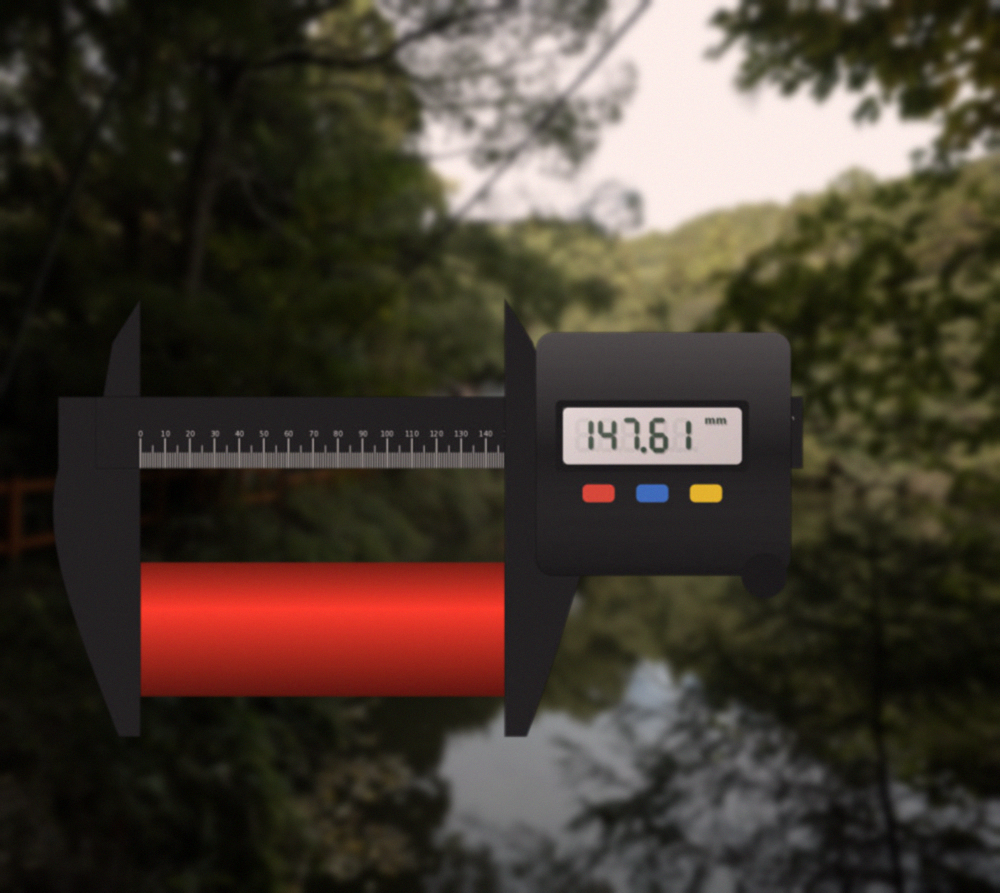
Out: value=147.61 unit=mm
